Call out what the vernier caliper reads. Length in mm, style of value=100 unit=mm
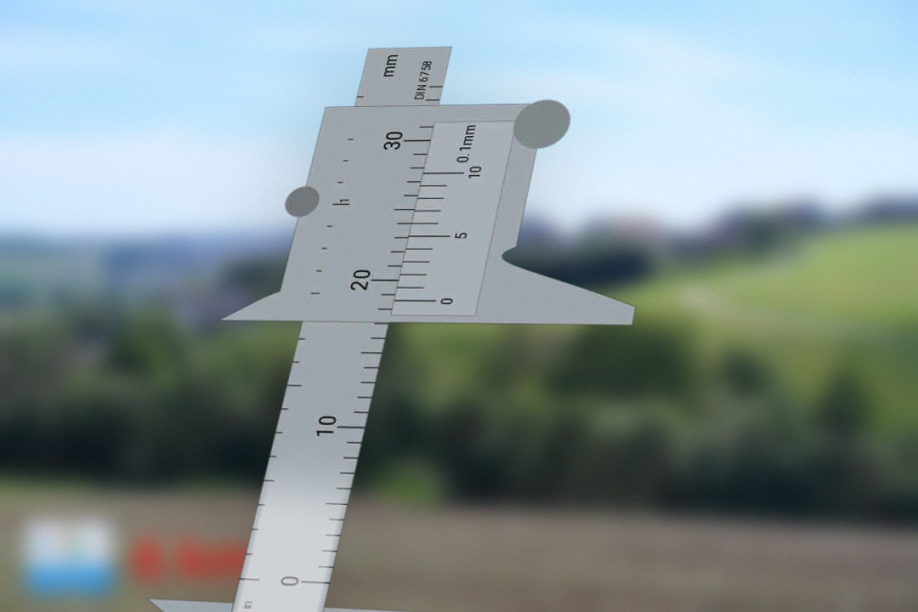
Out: value=18.6 unit=mm
